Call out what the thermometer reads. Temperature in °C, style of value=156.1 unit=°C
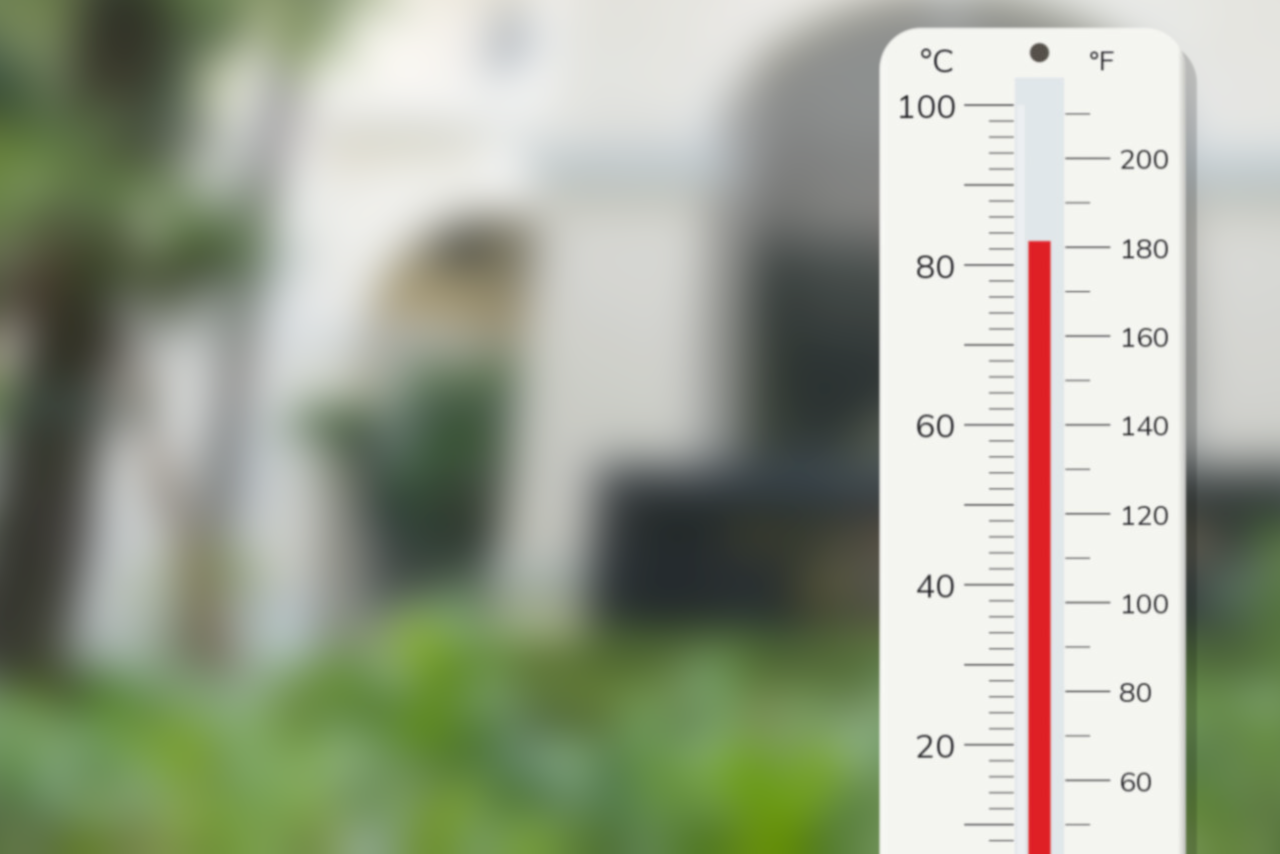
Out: value=83 unit=°C
